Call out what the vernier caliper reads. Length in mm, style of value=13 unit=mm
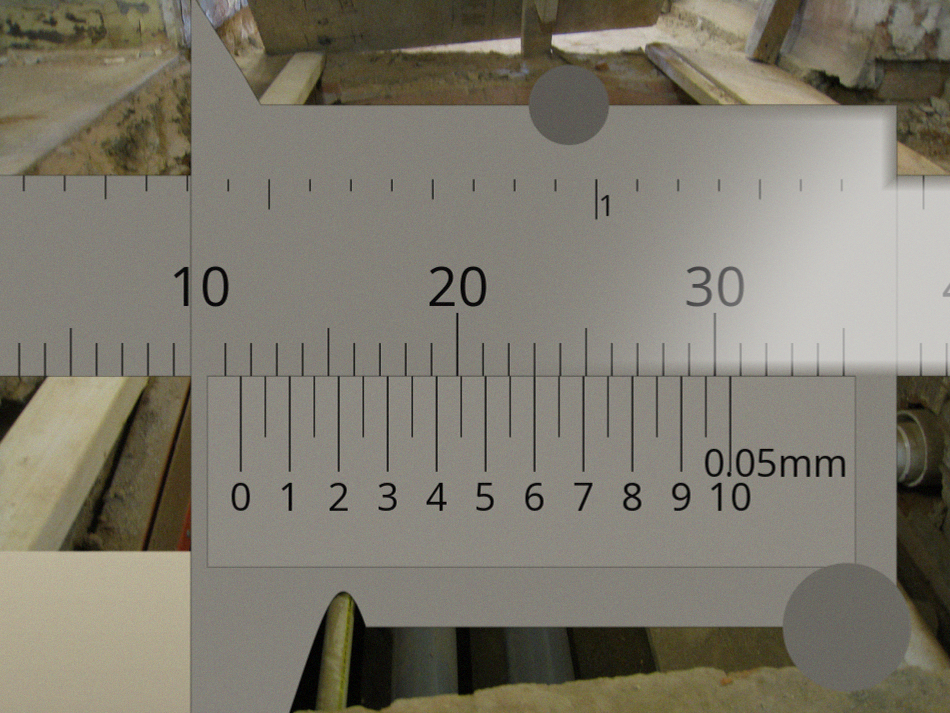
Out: value=11.60 unit=mm
